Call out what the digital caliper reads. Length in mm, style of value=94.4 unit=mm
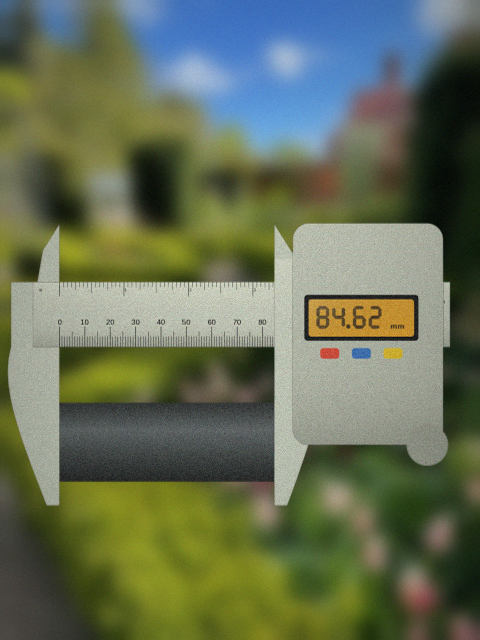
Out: value=84.62 unit=mm
